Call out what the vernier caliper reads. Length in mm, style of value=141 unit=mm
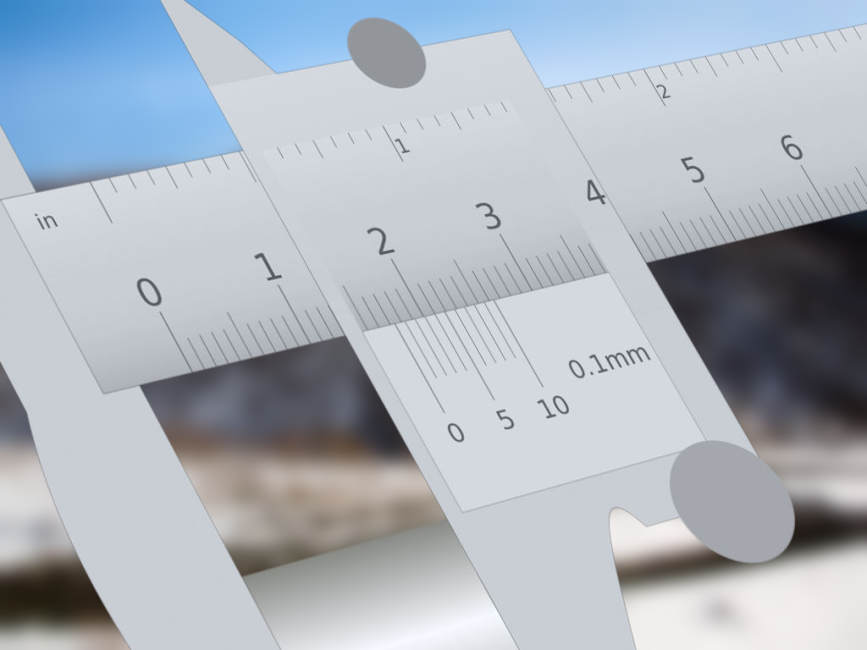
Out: value=17.4 unit=mm
